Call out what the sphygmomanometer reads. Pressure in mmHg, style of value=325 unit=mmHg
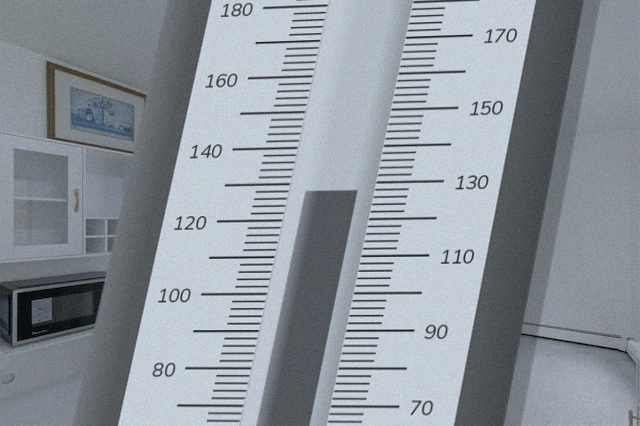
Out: value=128 unit=mmHg
